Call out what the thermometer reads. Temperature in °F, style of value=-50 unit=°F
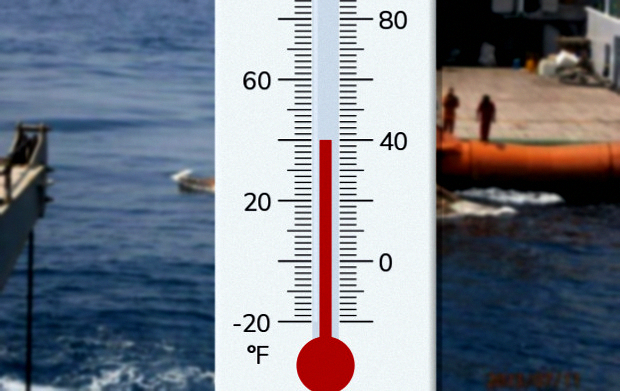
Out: value=40 unit=°F
